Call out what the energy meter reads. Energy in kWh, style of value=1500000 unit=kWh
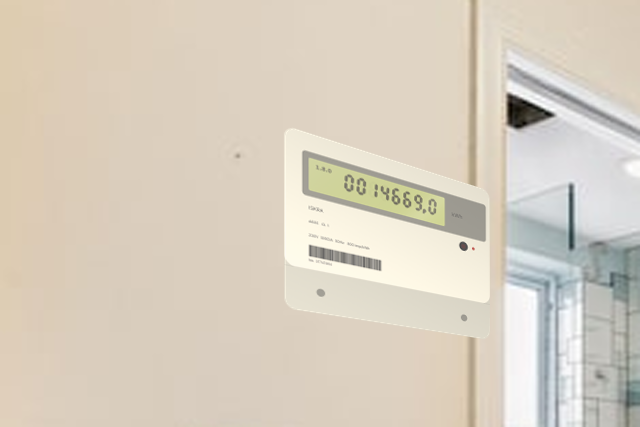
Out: value=14669.0 unit=kWh
